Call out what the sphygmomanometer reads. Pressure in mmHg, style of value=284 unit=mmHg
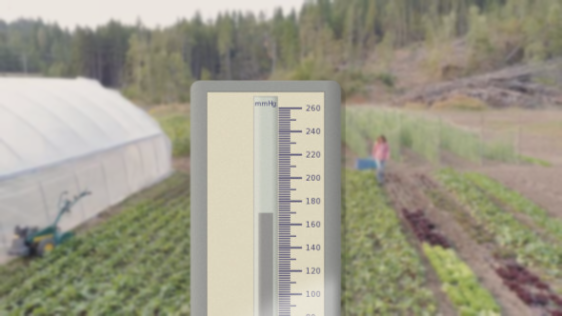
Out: value=170 unit=mmHg
